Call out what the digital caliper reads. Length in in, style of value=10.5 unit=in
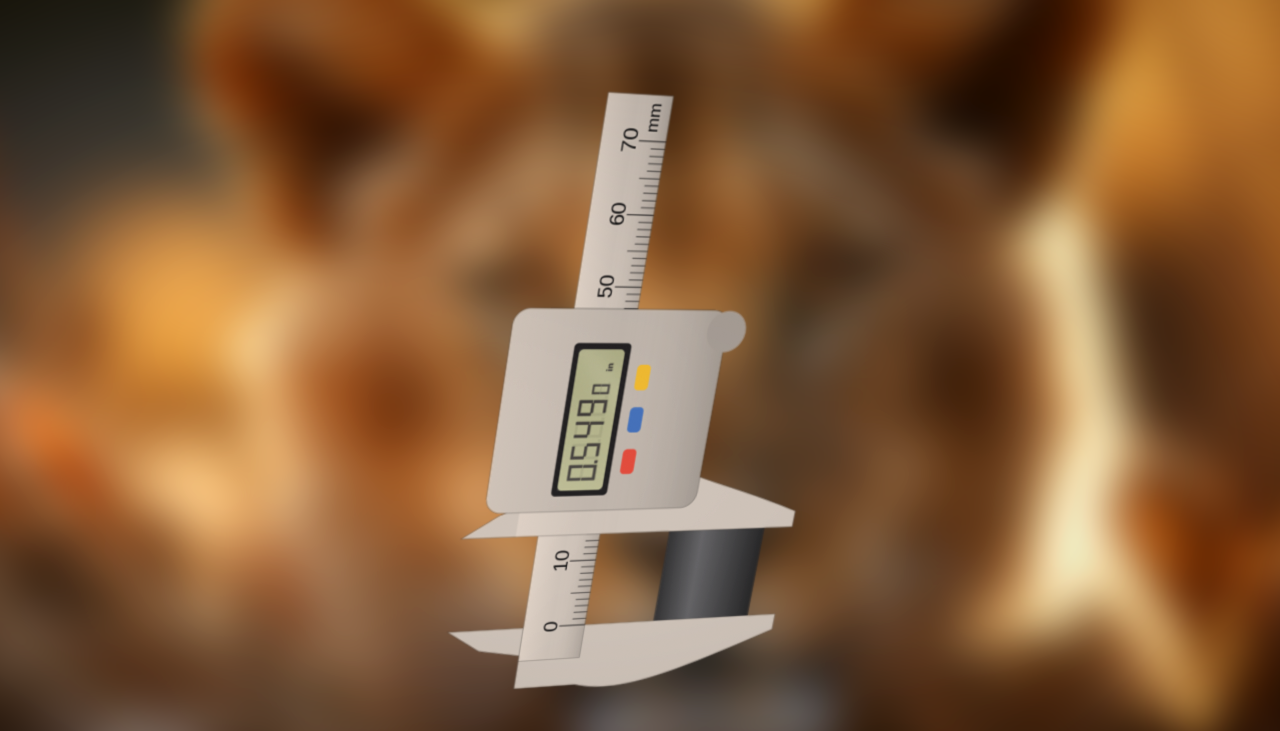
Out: value=0.5490 unit=in
